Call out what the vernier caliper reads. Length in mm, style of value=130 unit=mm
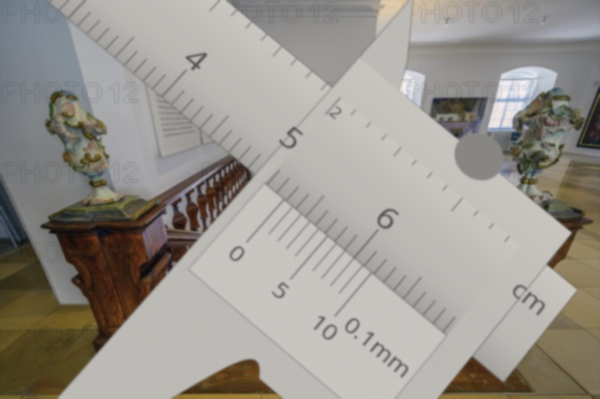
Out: value=52.8 unit=mm
